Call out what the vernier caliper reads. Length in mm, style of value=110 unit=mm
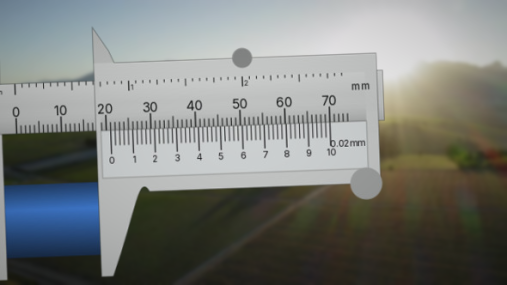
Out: value=21.0 unit=mm
